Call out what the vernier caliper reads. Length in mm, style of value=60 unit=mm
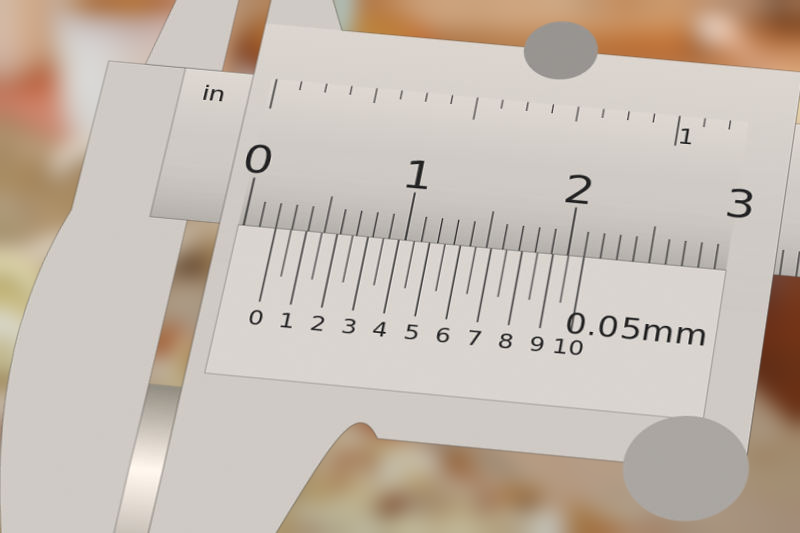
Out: value=2.0 unit=mm
